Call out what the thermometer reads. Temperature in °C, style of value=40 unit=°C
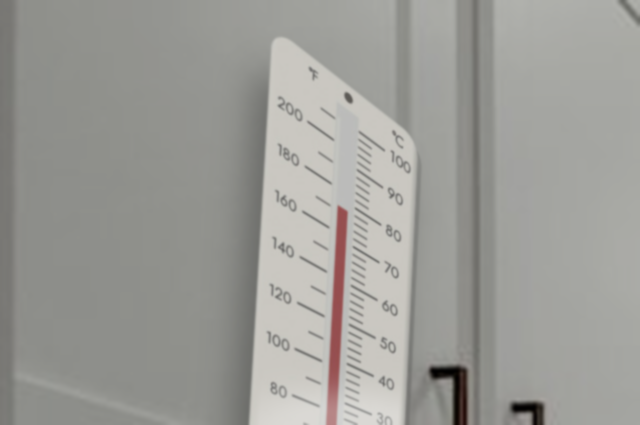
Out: value=78 unit=°C
